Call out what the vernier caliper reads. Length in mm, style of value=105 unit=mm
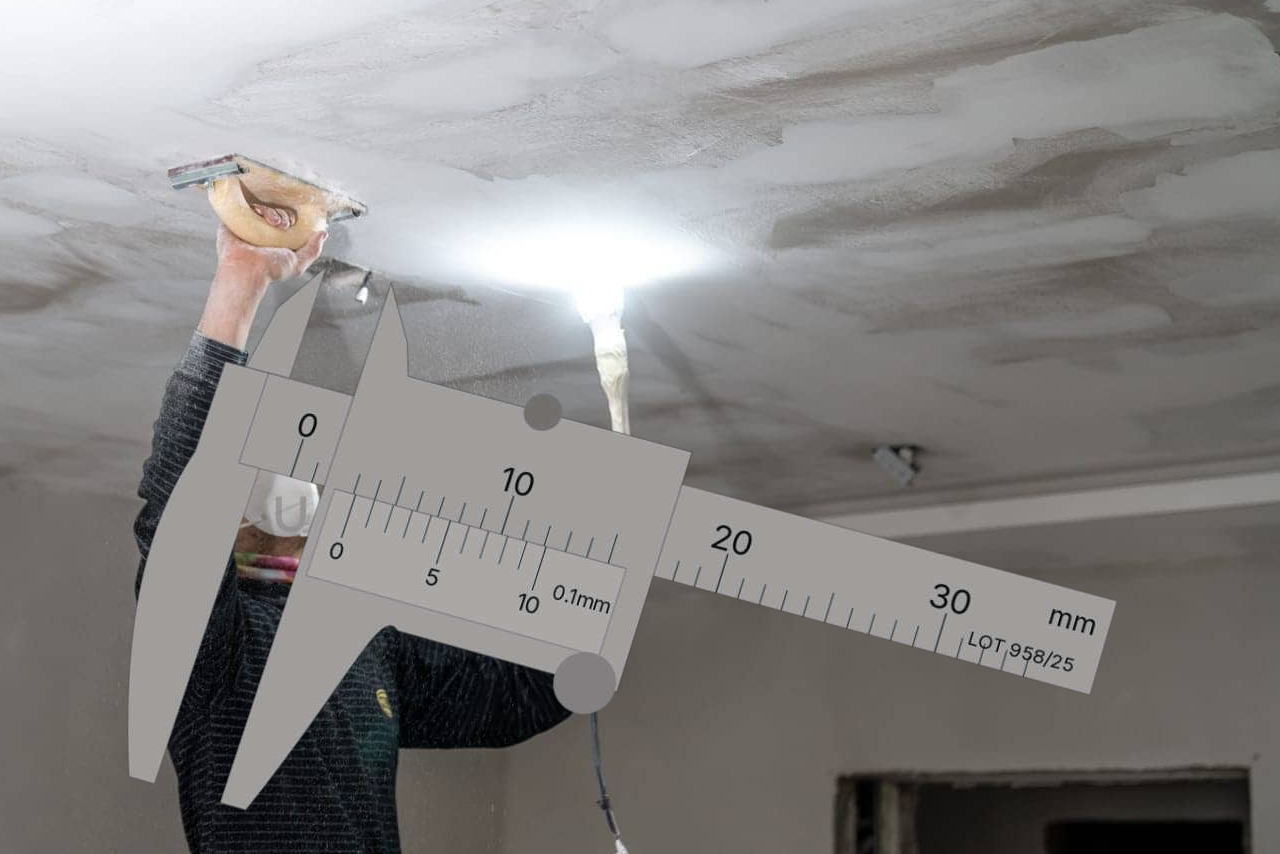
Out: value=3.1 unit=mm
